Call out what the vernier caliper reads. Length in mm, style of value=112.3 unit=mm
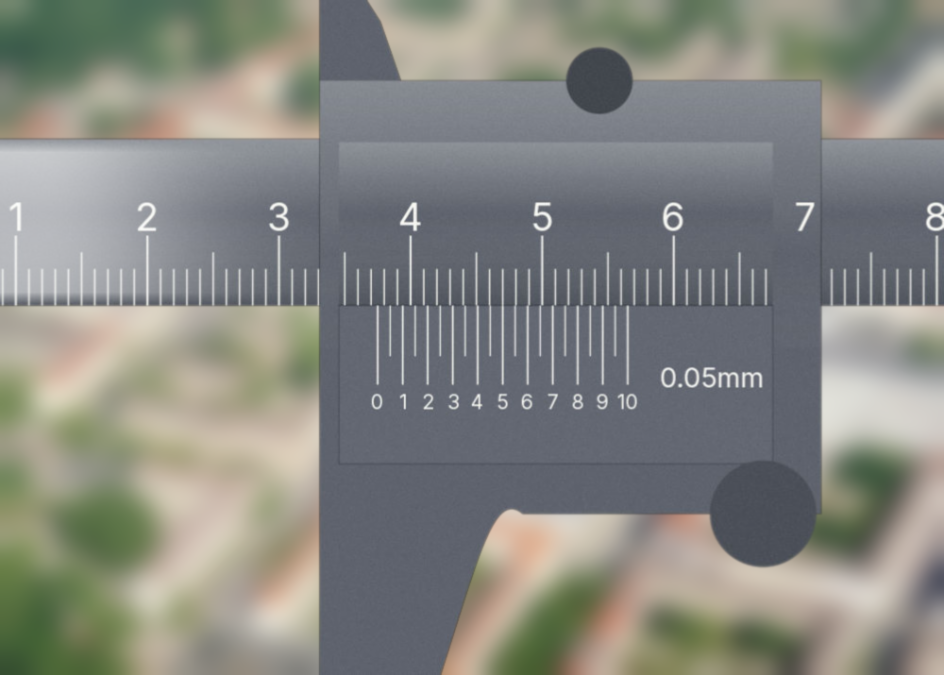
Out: value=37.5 unit=mm
